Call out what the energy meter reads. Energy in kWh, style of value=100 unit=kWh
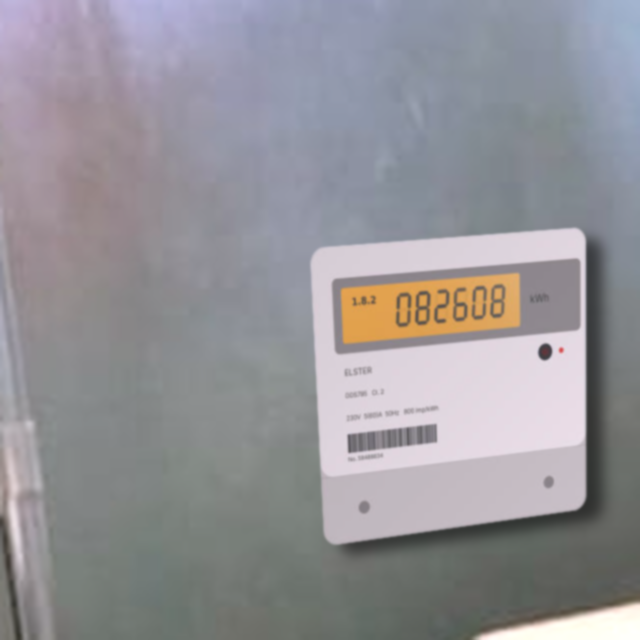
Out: value=82608 unit=kWh
